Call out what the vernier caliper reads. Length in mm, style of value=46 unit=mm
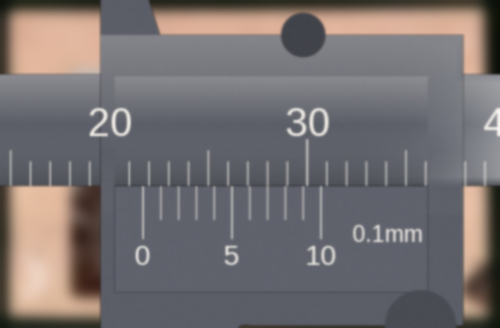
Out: value=21.7 unit=mm
